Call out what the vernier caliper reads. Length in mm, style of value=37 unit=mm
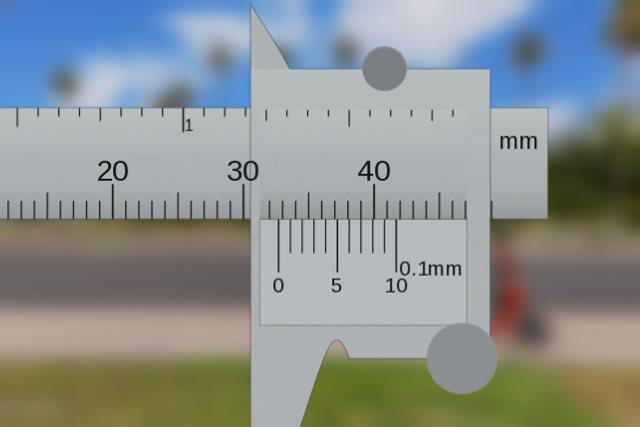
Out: value=32.7 unit=mm
